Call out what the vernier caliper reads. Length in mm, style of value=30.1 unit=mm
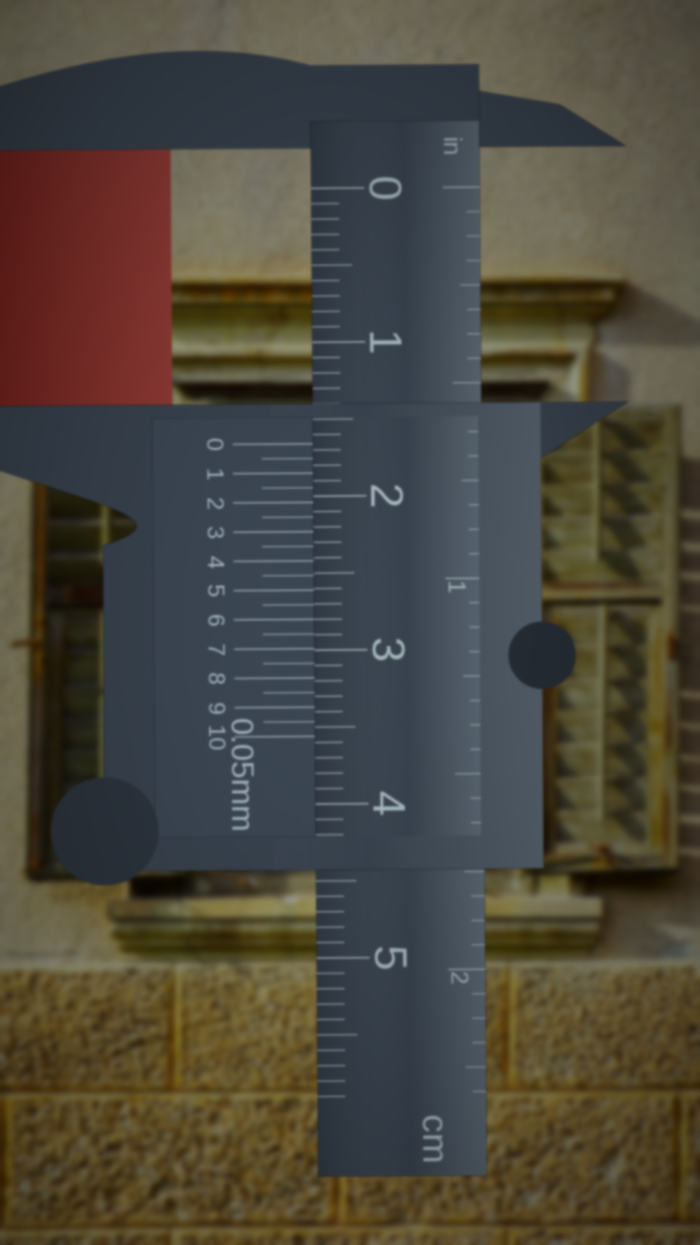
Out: value=16.6 unit=mm
